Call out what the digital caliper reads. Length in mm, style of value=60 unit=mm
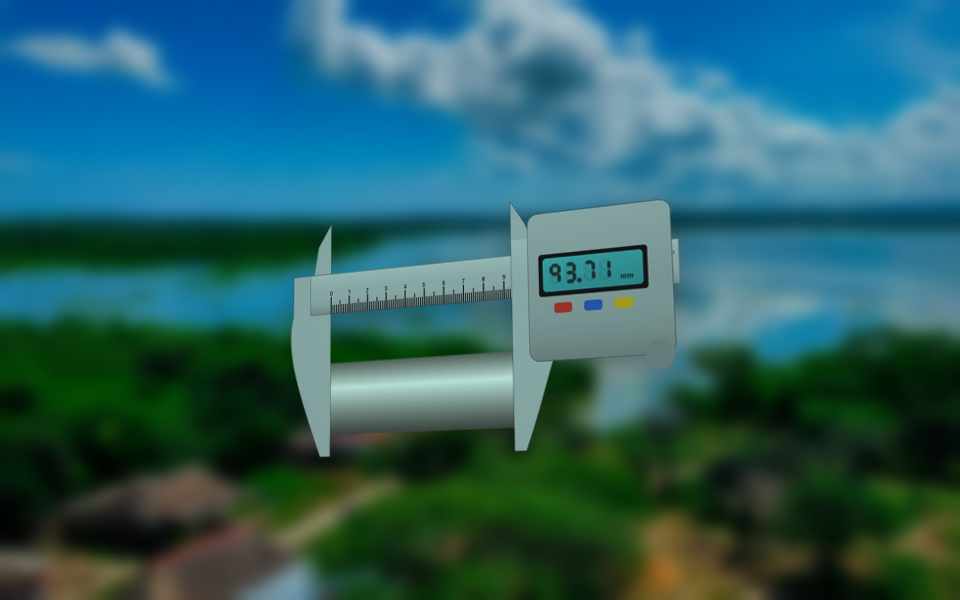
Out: value=93.71 unit=mm
